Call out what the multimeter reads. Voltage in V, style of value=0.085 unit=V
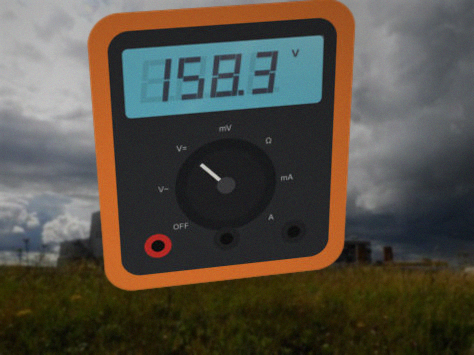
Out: value=158.3 unit=V
